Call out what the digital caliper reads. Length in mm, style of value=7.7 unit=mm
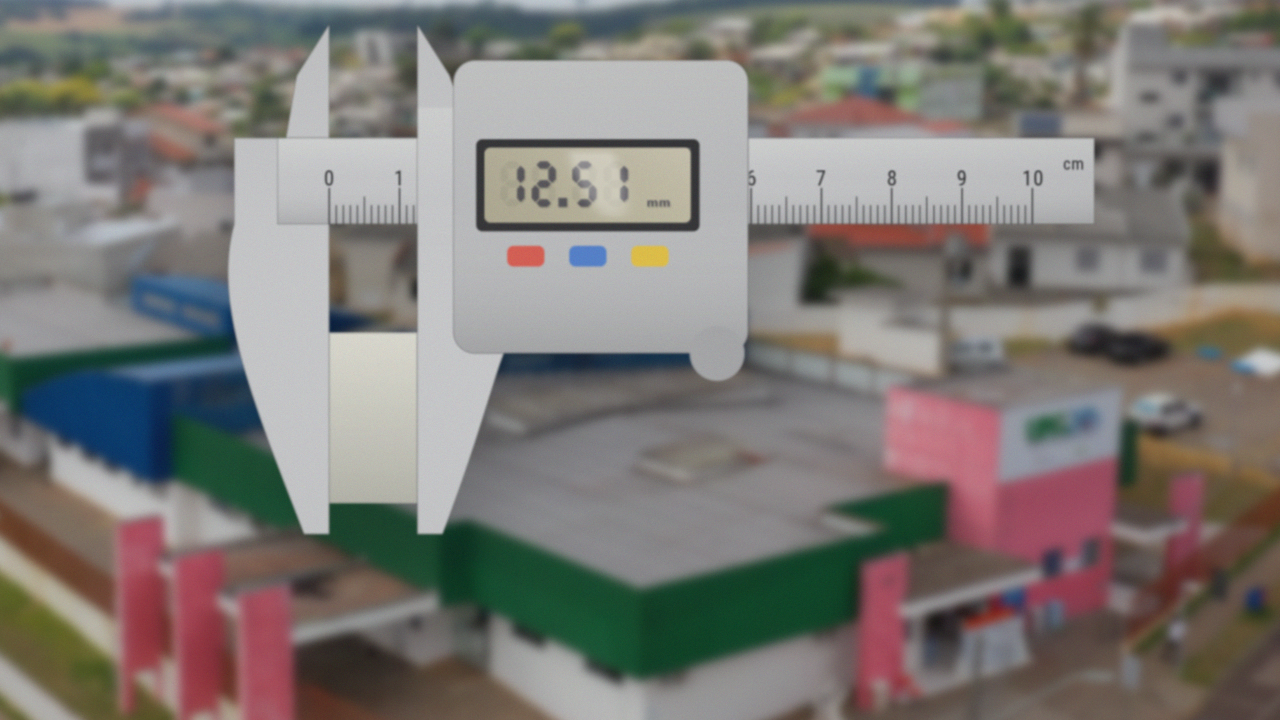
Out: value=12.51 unit=mm
